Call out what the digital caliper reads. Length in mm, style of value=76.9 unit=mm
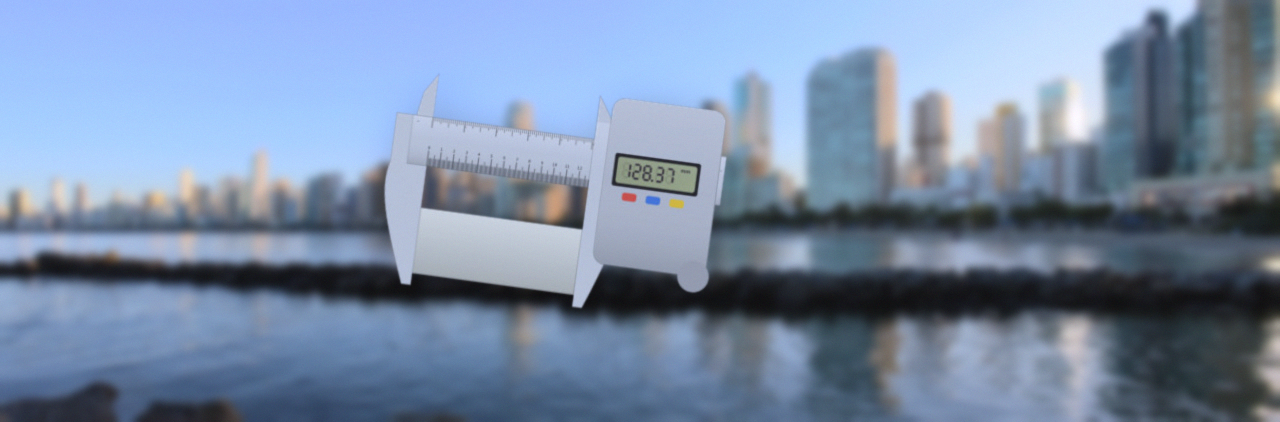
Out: value=128.37 unit=mm
